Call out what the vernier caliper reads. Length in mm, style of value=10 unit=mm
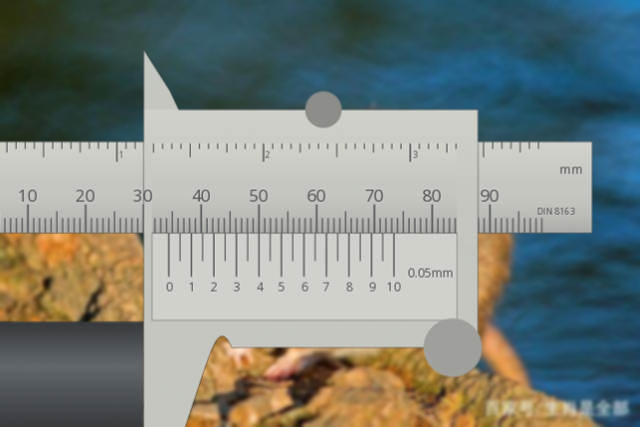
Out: value=34.4 unit=mm
